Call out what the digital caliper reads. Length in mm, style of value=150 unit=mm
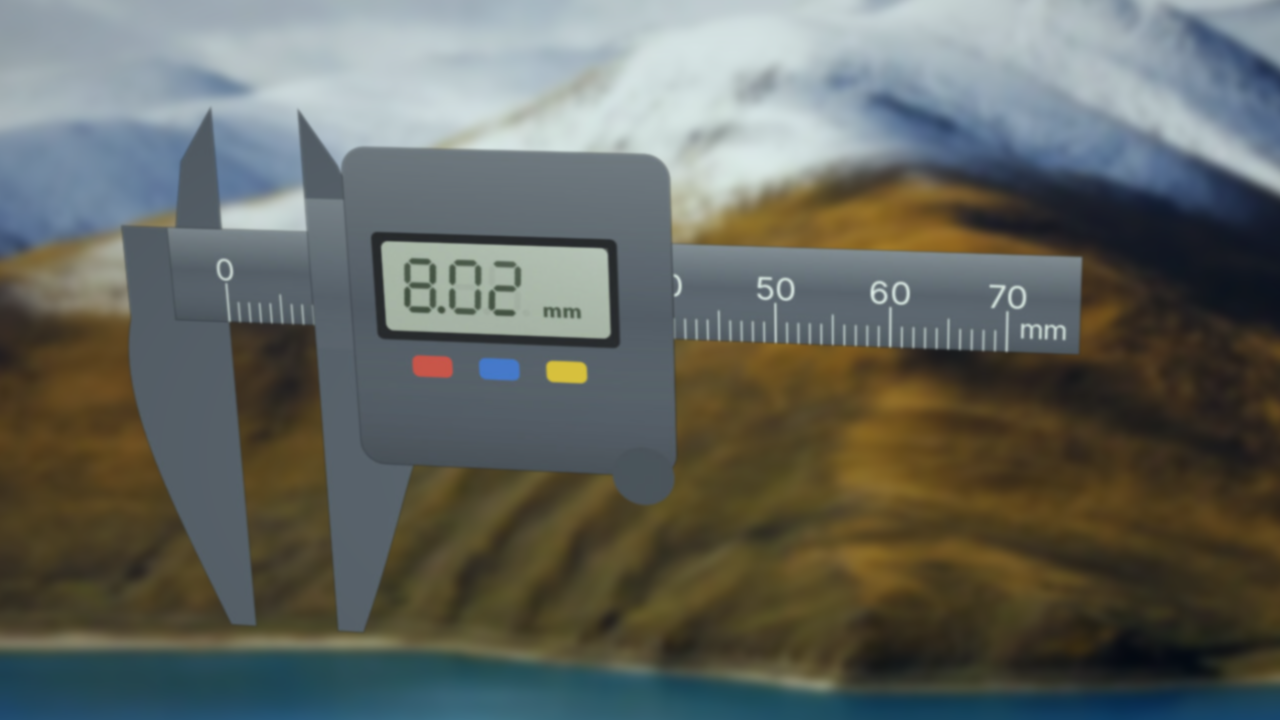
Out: value=8.02 unit=mm
